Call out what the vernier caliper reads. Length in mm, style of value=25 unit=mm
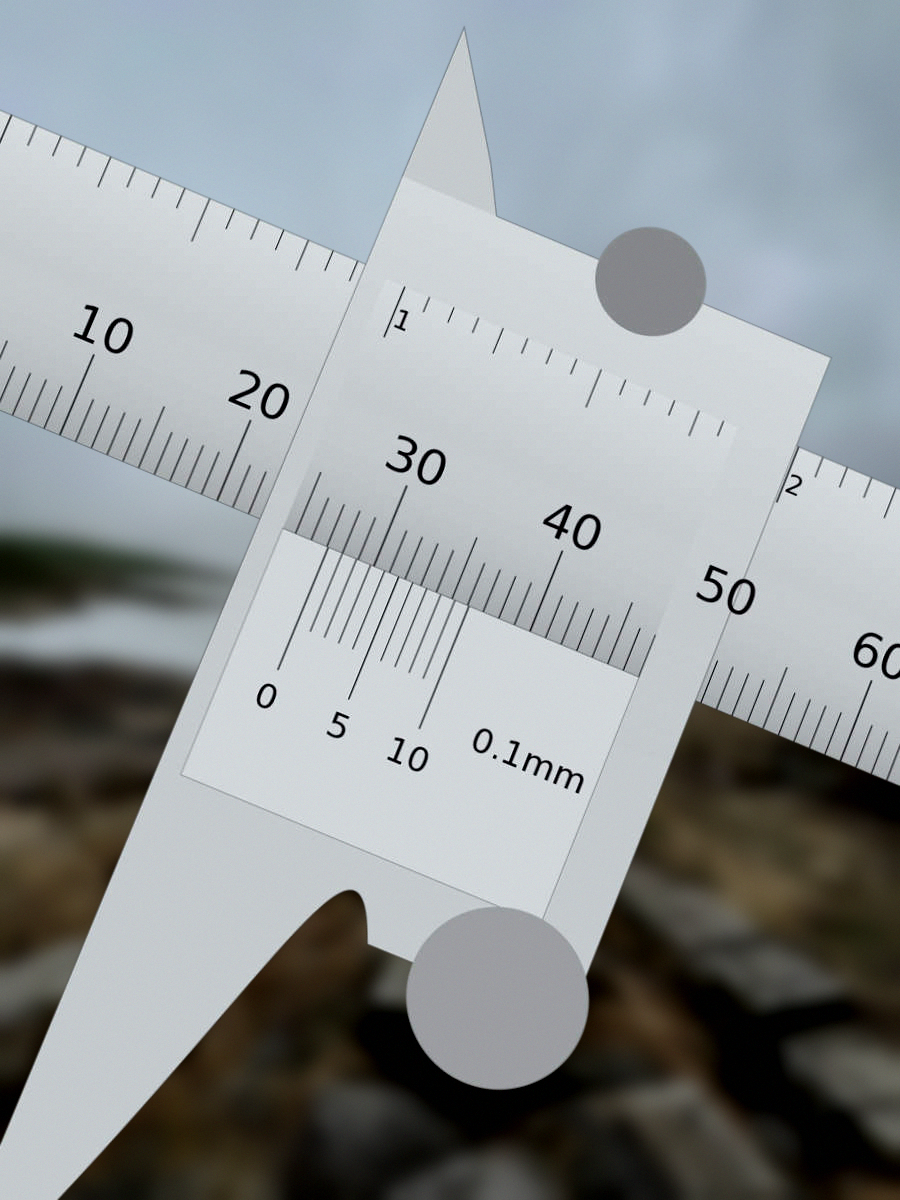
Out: value=27.1 unit=mm
